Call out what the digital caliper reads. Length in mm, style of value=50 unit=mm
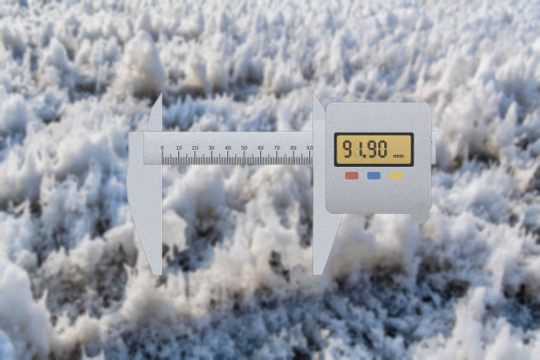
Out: value=91.90 unit=mm
